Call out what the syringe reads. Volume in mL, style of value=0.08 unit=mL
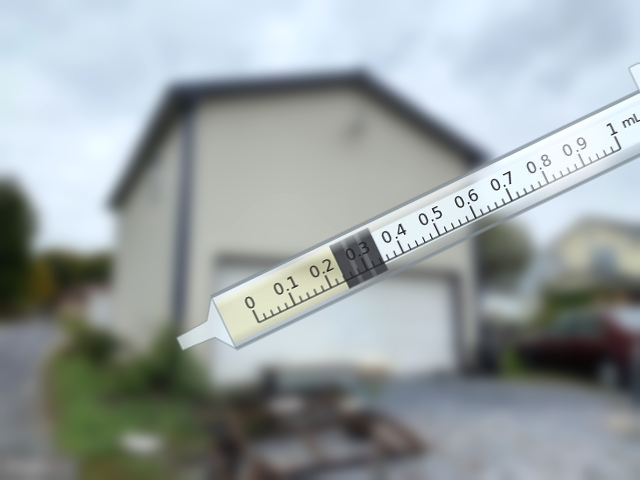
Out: value=0.24 unit=mL
